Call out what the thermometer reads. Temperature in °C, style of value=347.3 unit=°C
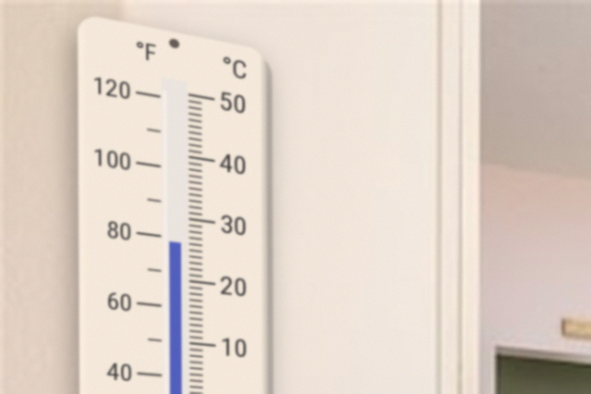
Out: value=26 unit=°C
